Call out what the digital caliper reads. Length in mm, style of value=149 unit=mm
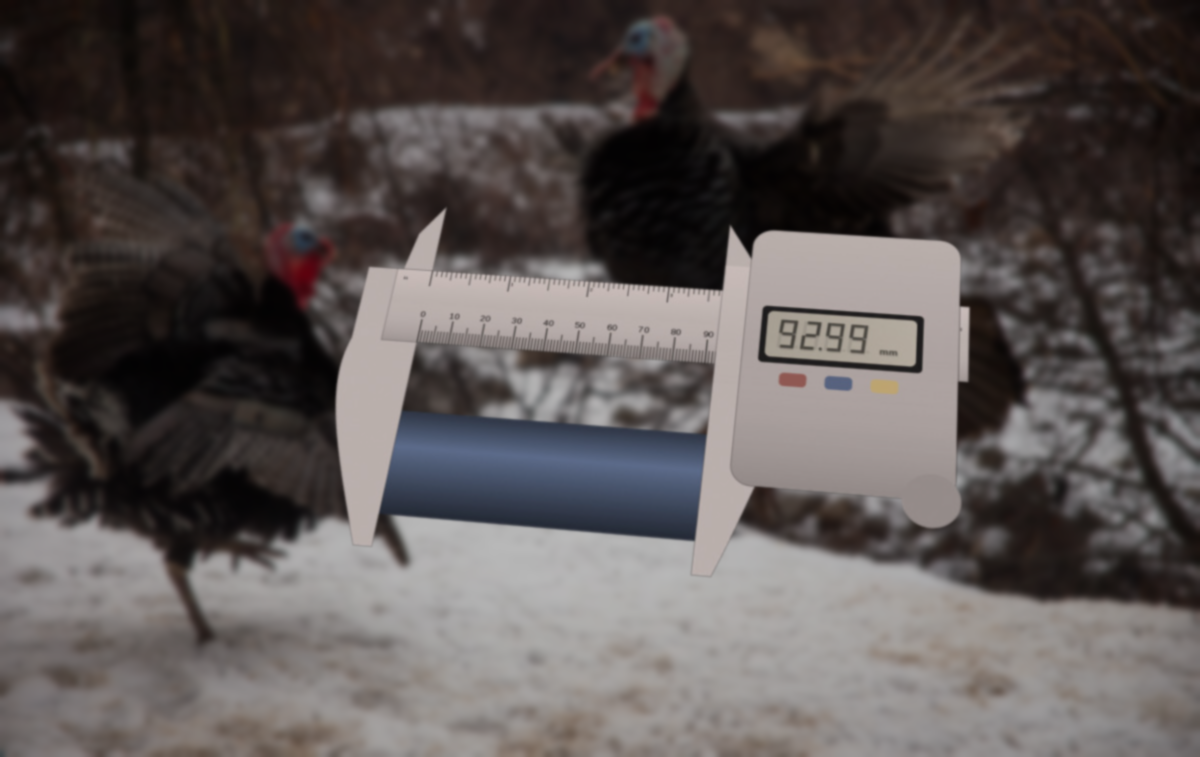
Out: value=92.99 unit=mm
